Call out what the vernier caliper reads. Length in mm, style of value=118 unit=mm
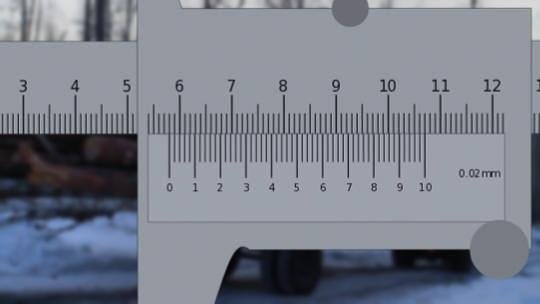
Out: value=58.0 unit=mm
